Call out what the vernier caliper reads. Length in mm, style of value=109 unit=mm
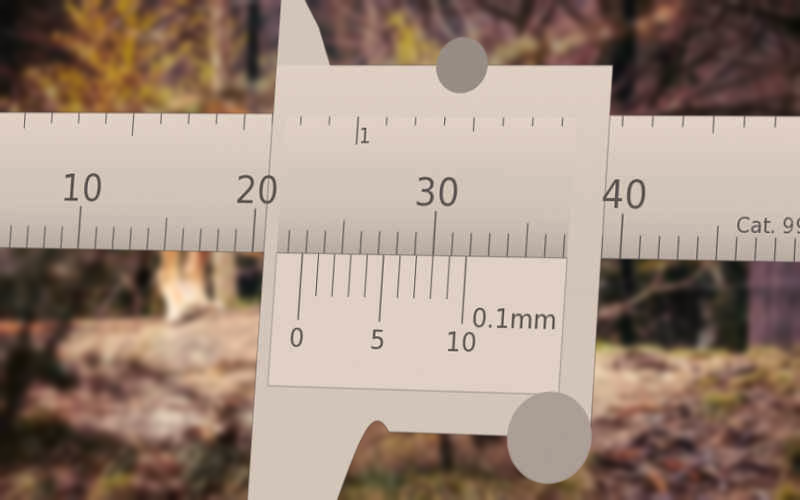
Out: value=22.8 unit=mm
